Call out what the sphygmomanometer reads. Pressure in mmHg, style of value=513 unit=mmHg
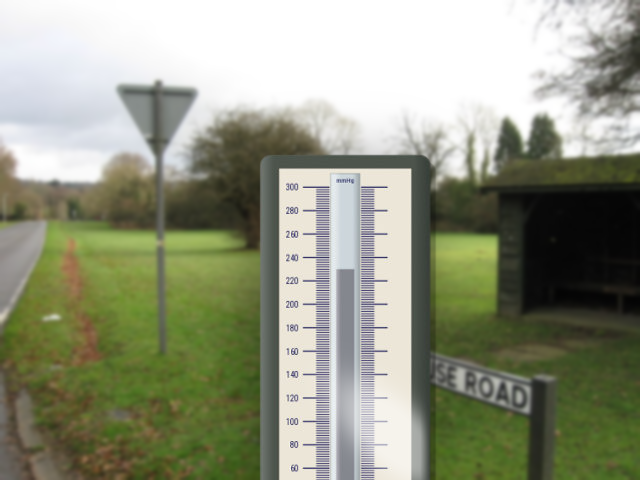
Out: value=230 unit=mmHg
